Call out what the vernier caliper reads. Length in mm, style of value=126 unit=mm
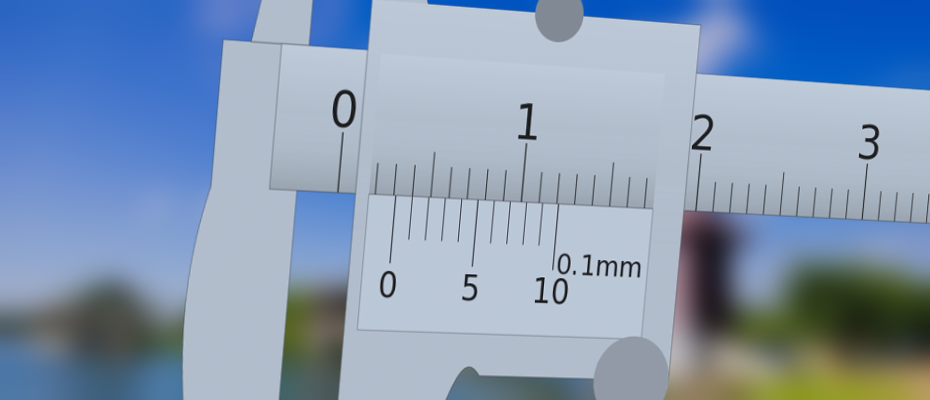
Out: value=3.1 unit=mm
